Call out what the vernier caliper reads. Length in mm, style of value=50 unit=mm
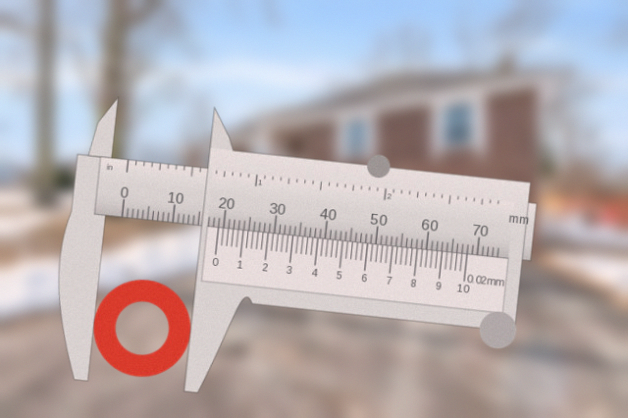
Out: value=19.0 unit=mm
